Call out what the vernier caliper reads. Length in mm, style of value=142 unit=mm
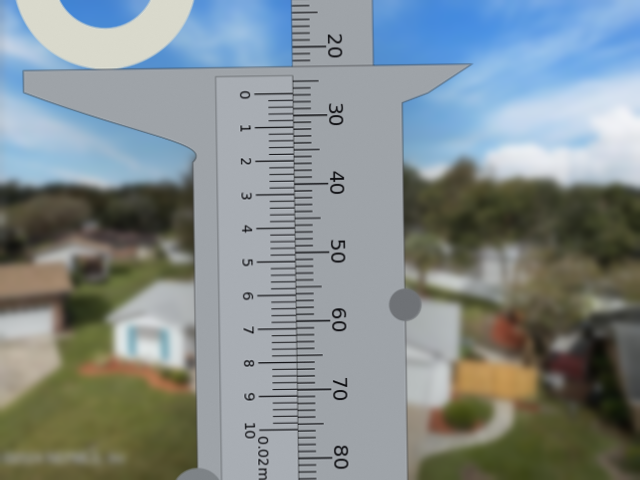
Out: value=26.8 unit=mm
